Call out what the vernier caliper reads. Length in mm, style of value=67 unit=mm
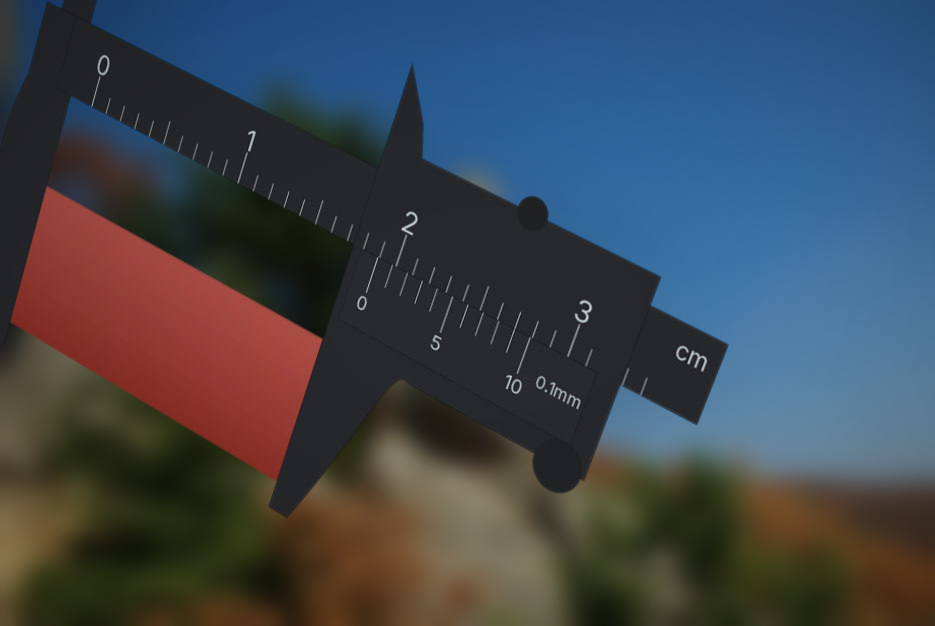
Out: value=18.9 unit=mm
